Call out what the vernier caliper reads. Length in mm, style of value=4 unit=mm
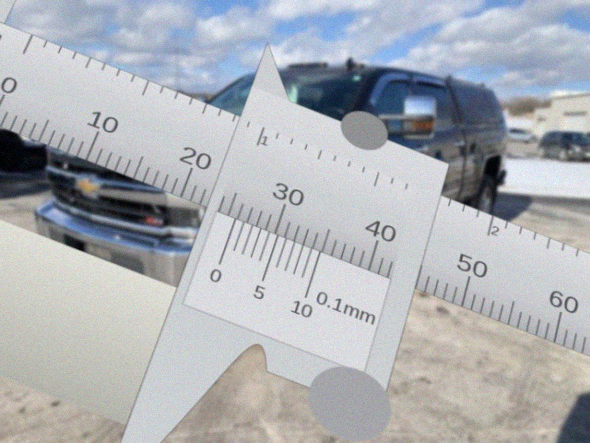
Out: value=25.8 unit=mm
